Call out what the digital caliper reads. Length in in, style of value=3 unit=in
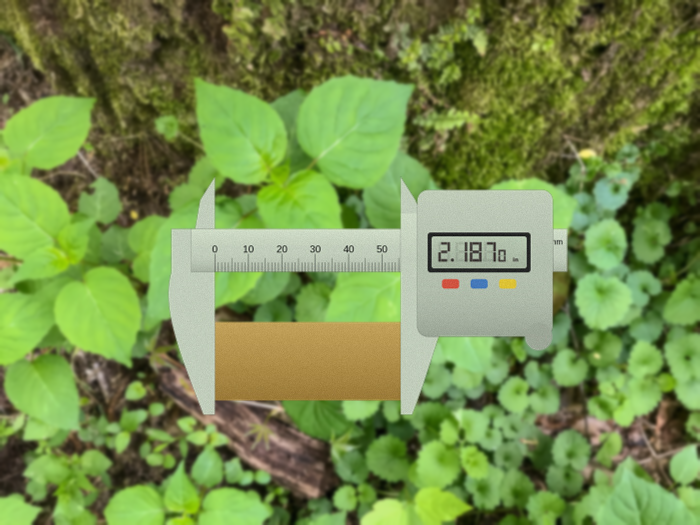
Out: value=2.1870 unit=in
